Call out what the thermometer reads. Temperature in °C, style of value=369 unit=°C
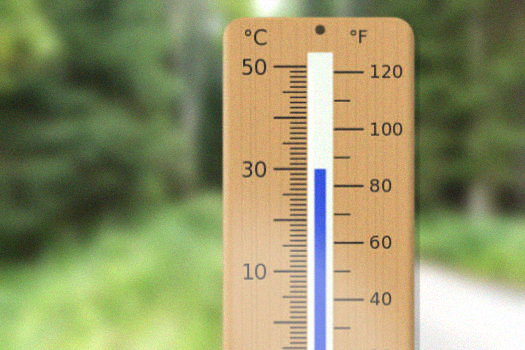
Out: value=30 unit=°C
